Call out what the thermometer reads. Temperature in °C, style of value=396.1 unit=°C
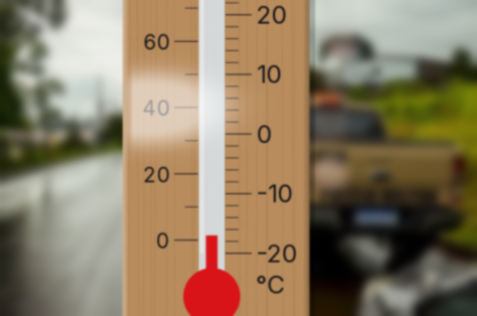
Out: value=-17 unit=°C
